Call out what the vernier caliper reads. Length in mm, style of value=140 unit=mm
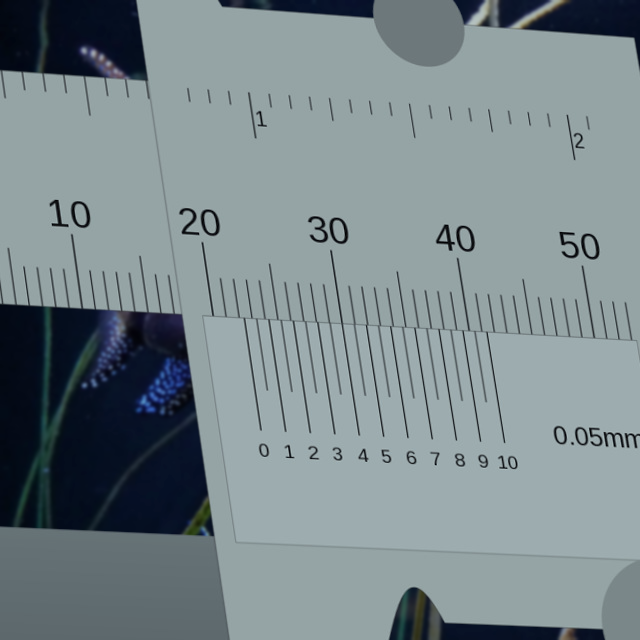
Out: value=22.4 unit=mm
